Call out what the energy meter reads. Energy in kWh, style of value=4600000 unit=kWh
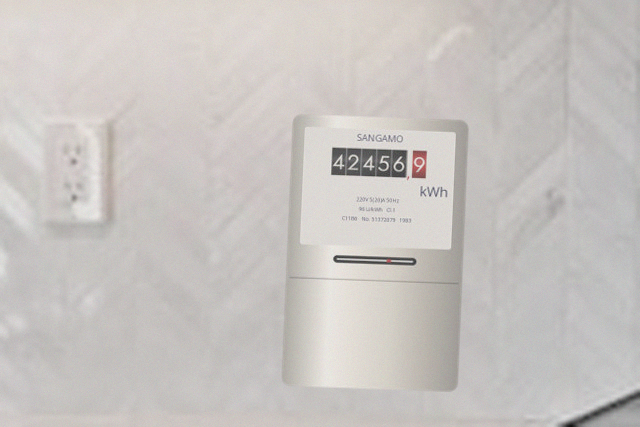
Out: value=42456.9 unit=kWh
